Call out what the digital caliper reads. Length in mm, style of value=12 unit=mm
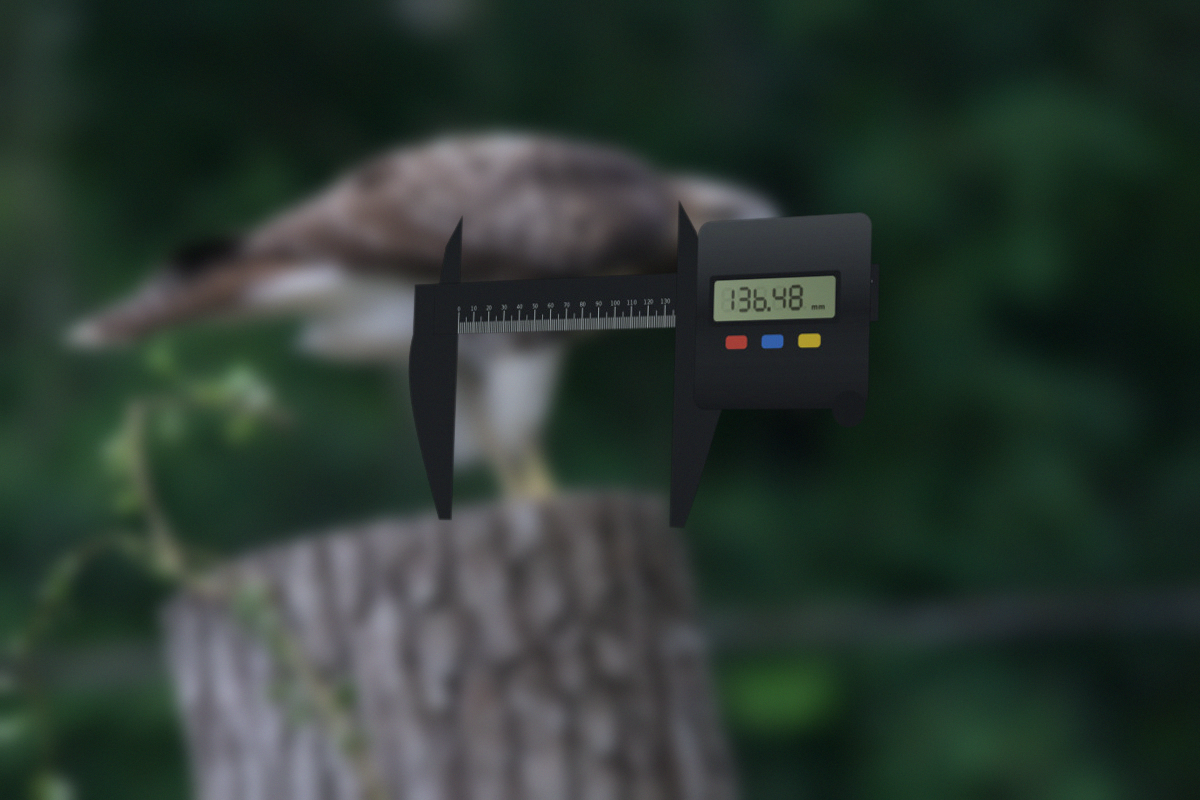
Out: value=136.48 unit=mm
